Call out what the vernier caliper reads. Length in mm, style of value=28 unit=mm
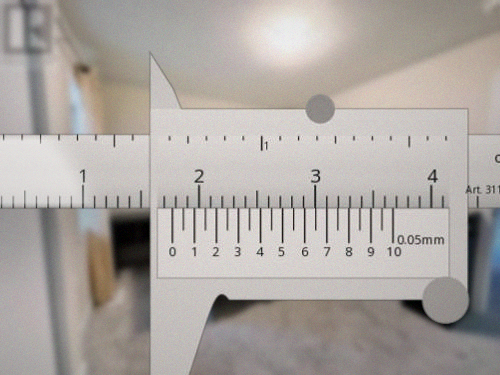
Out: value=17.7 unit=mm
